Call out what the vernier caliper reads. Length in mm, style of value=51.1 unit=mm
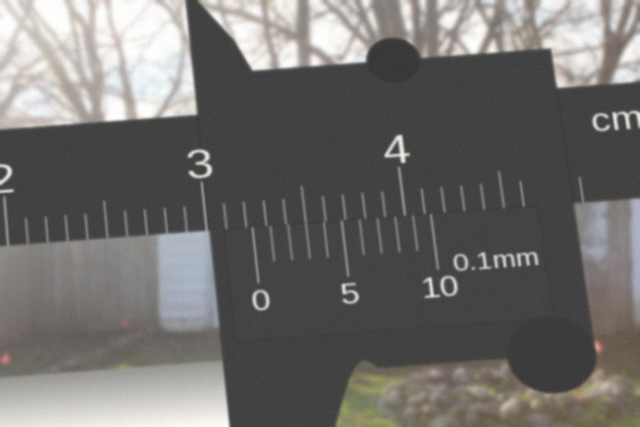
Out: value=32.3 unit=mm
